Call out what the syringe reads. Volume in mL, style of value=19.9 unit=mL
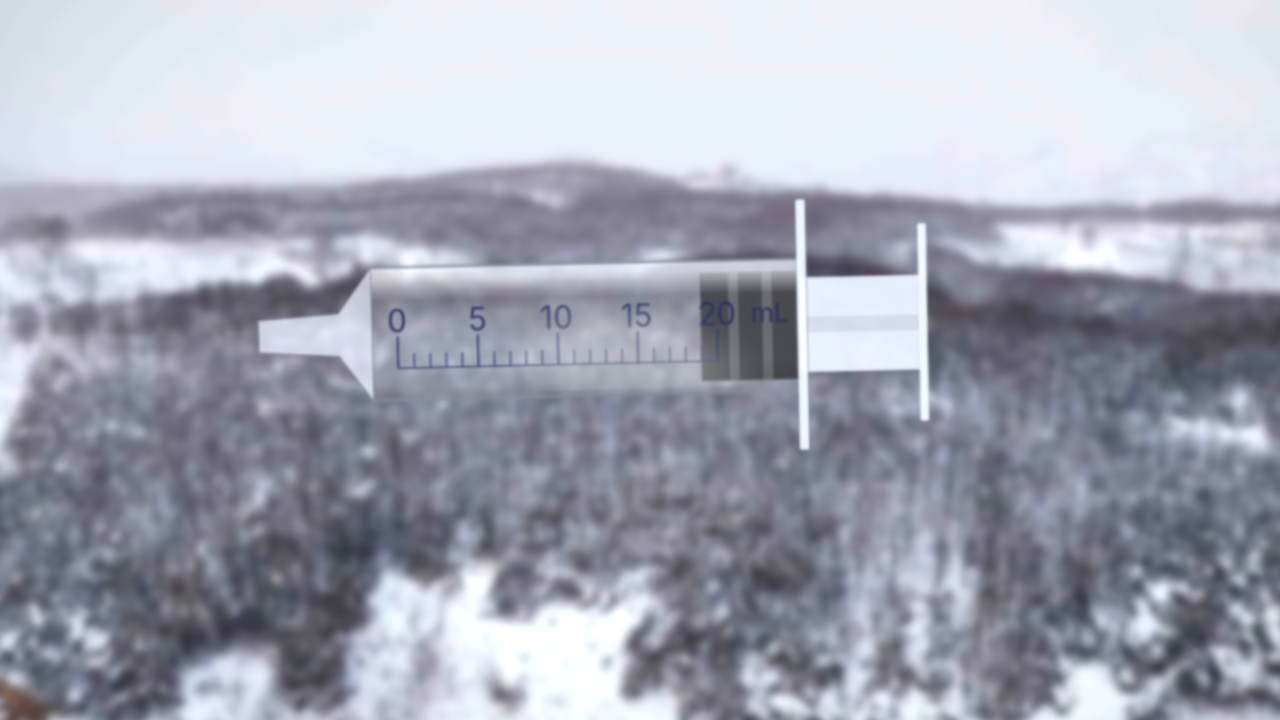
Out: value=19 unit=mL
